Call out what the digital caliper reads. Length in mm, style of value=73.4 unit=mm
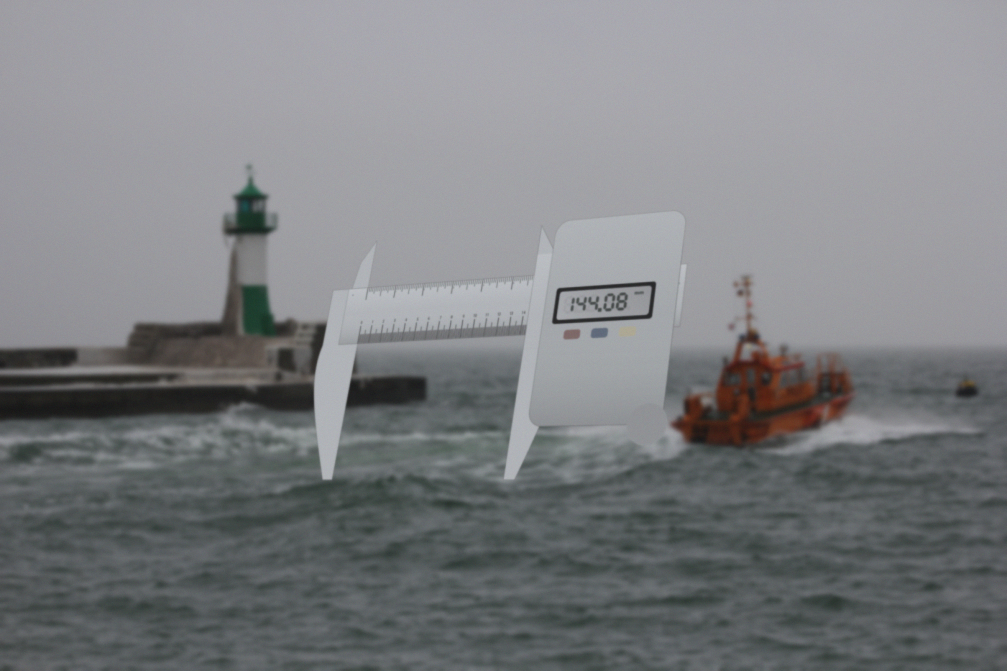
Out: value=144.08 unit=mm
